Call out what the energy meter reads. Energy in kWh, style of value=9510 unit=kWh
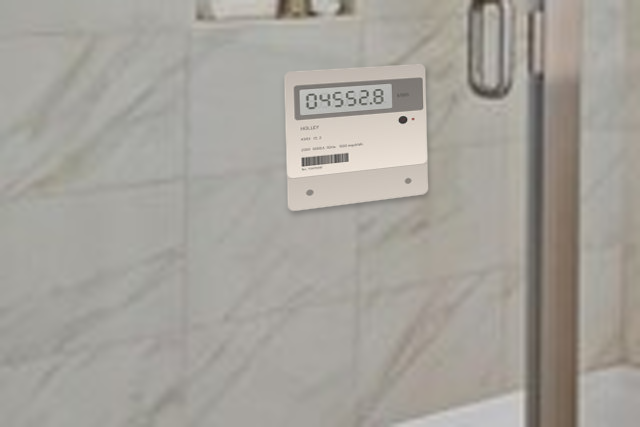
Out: value=4552.8 unit=kWh
